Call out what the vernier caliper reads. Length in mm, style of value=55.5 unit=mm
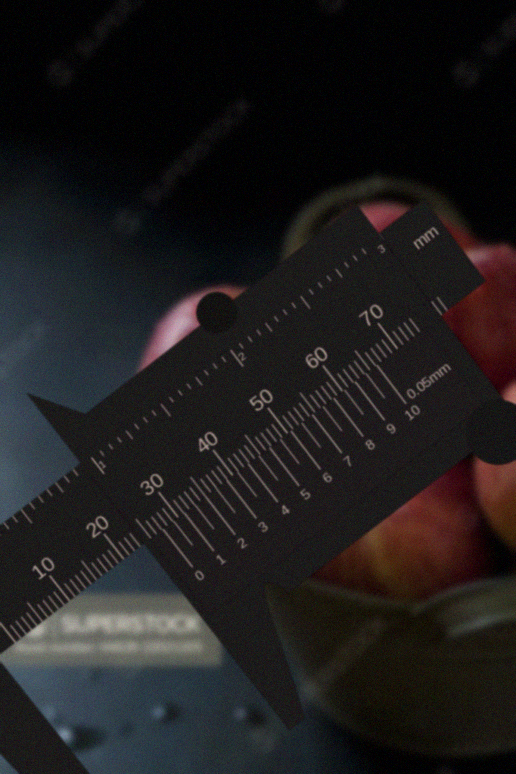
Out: value=27.2 unit=mm
